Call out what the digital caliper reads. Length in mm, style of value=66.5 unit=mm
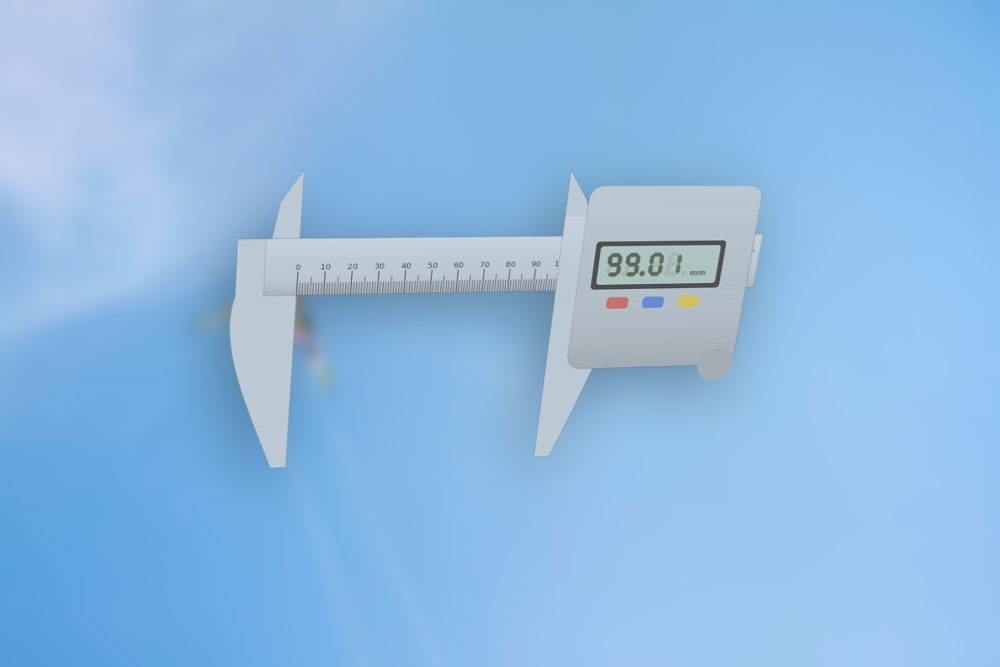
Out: value=99.01 unit=mm
